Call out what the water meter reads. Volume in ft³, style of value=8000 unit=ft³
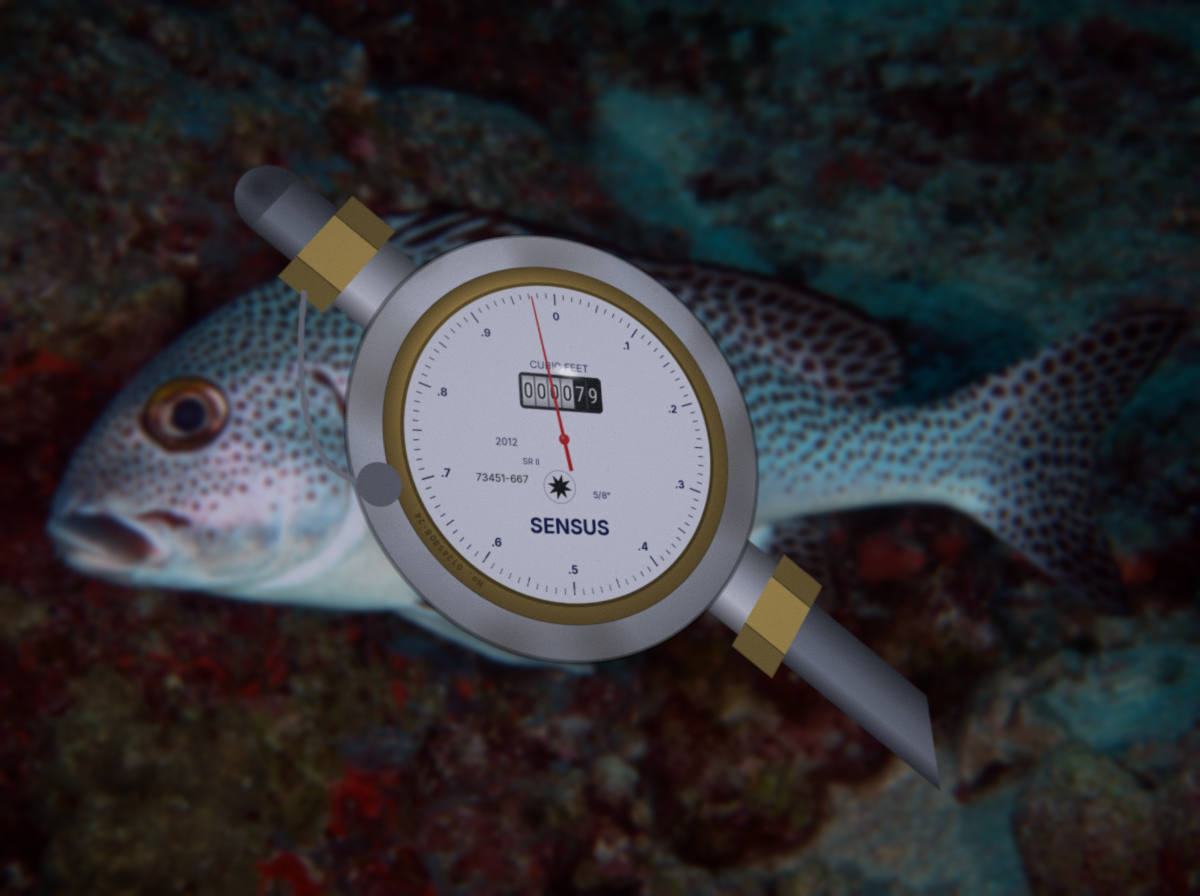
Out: value=78.97 unit=ft³
